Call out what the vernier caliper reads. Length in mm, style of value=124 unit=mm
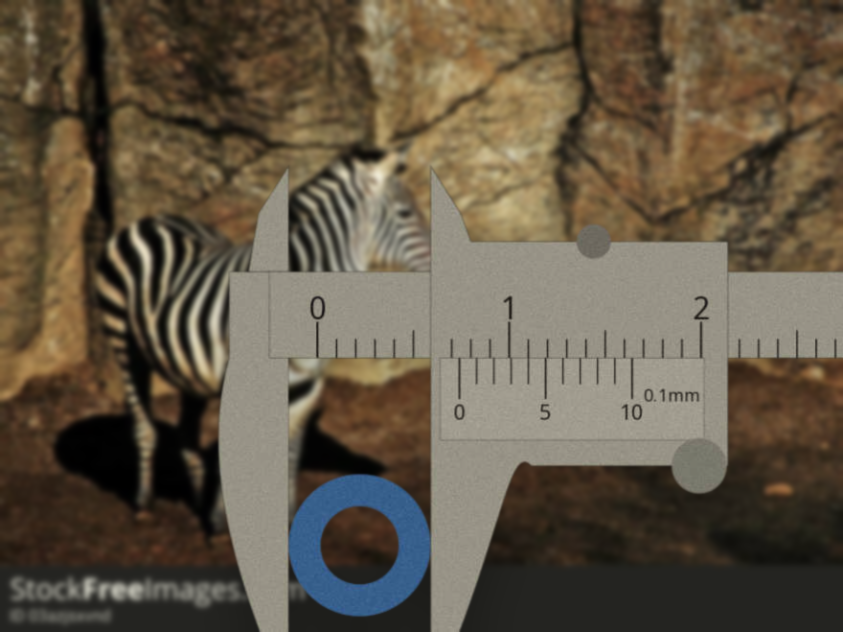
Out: value=7.4 unit=mm
